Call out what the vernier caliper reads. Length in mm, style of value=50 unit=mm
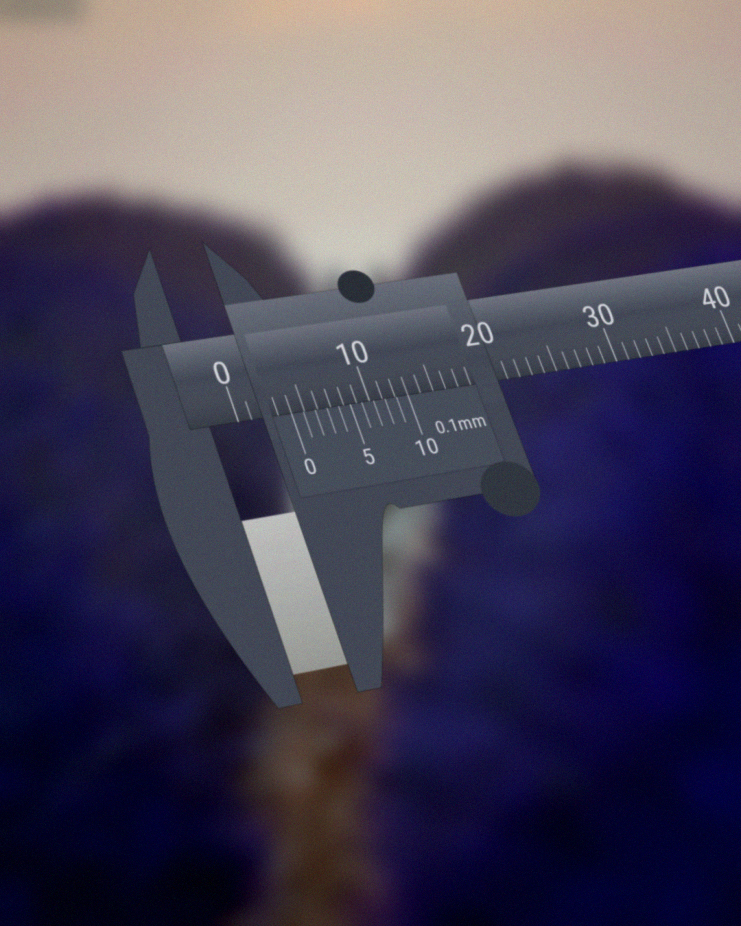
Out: value=4.0 unit=mm
